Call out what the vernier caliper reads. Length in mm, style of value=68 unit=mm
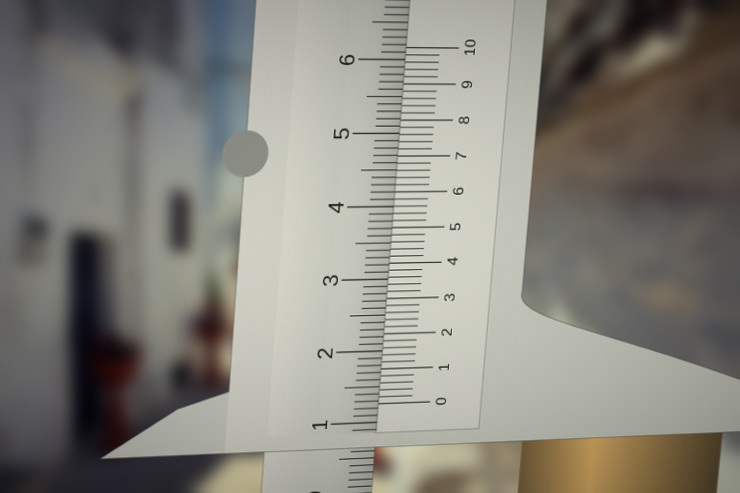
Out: value=12.6 unit=mm
